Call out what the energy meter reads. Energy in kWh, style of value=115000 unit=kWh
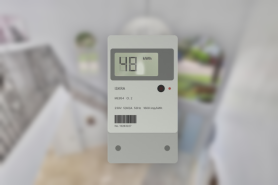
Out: value=48 unit=kWh
